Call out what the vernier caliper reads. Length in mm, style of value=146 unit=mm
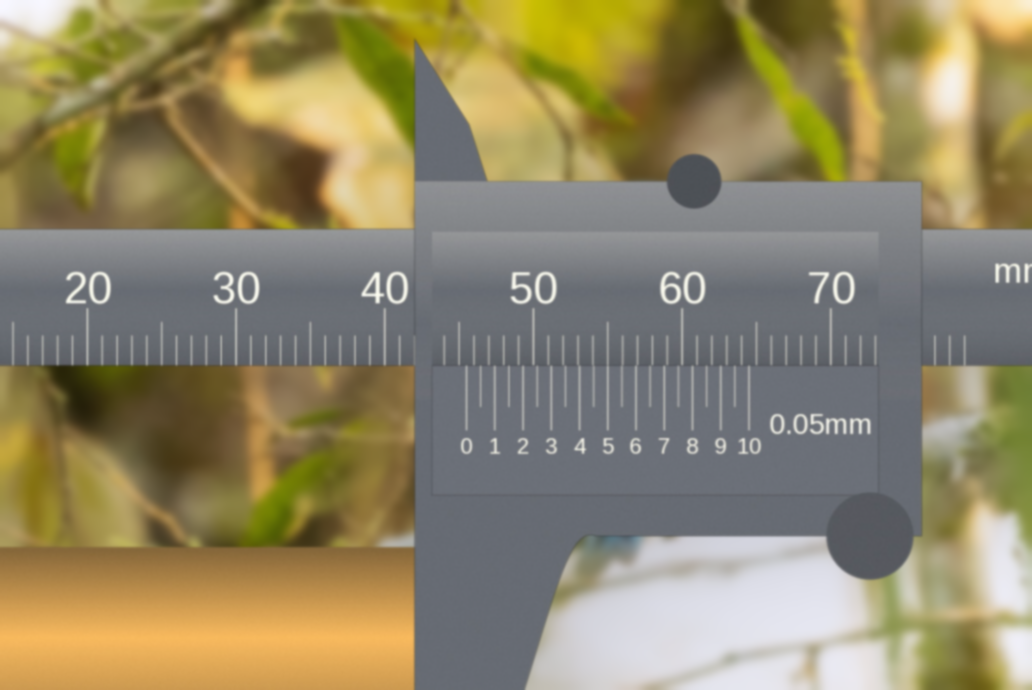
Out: value=45.5 unit=mm
